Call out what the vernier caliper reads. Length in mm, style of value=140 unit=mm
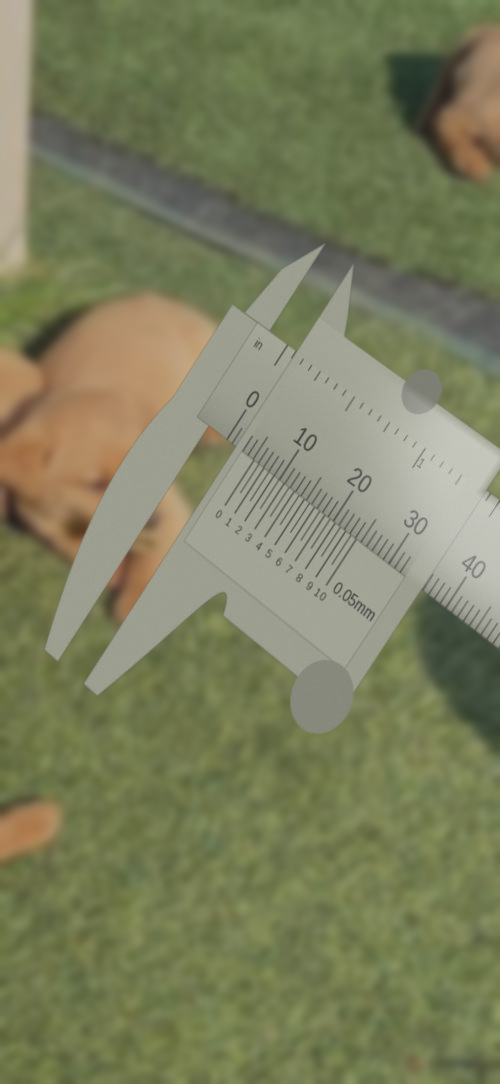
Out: value=5.2 unit=mm
